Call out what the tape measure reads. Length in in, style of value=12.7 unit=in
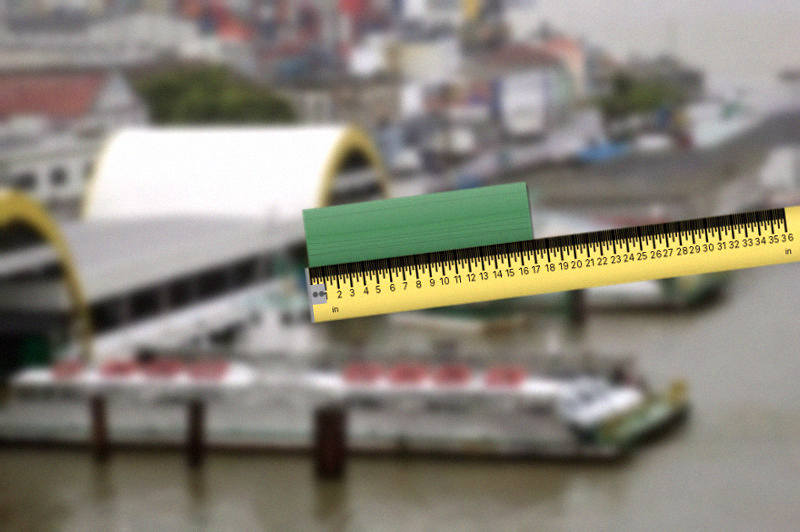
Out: value=17 unit=in
